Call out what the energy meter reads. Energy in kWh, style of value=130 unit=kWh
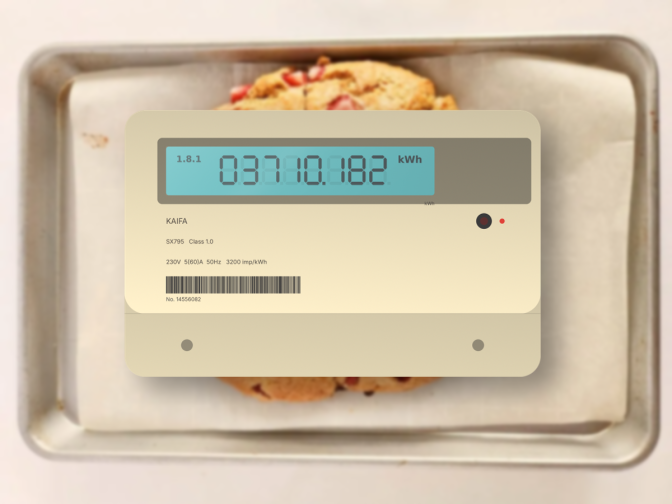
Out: value=3710.182 unit=kWh
